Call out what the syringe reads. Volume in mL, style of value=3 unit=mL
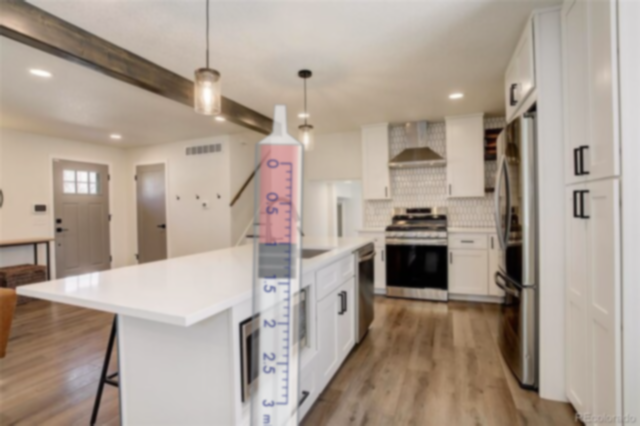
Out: value=1 unit=mL
